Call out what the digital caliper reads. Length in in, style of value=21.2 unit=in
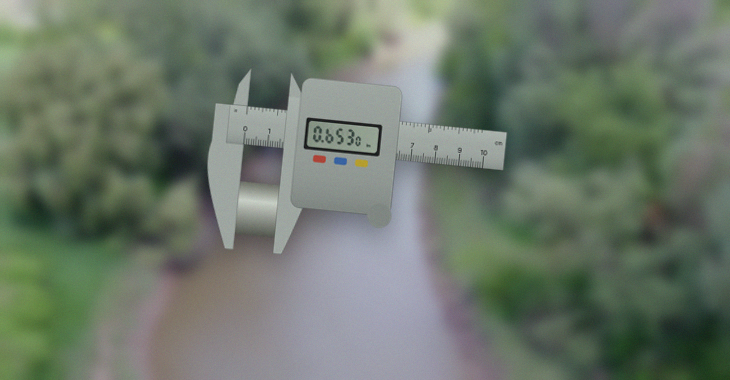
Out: value=0.6530 unit=in
